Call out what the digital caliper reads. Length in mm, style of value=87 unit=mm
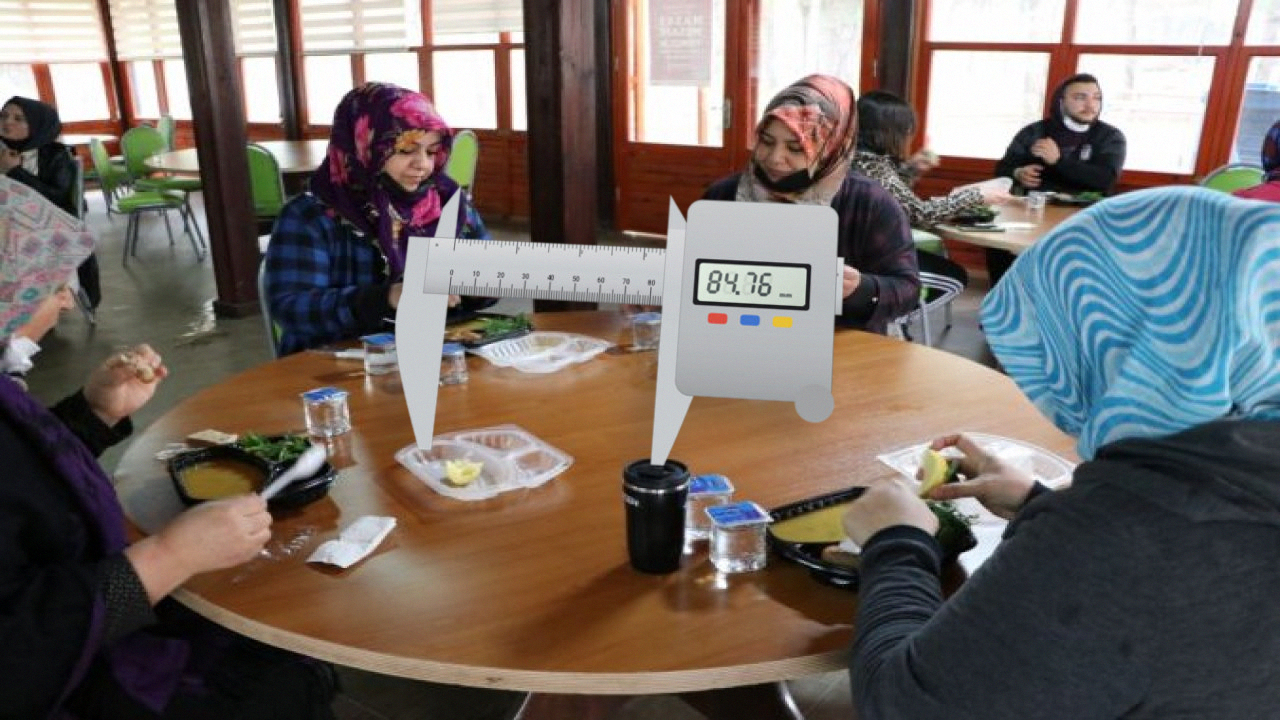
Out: value=84.76 unit=mm
